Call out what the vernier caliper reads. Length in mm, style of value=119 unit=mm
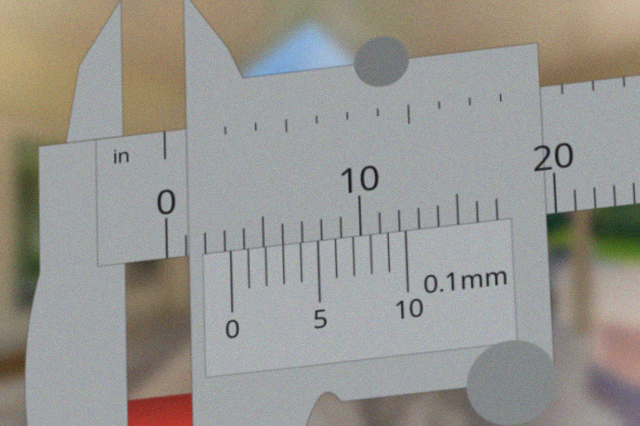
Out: value=3.3 unit=mm
